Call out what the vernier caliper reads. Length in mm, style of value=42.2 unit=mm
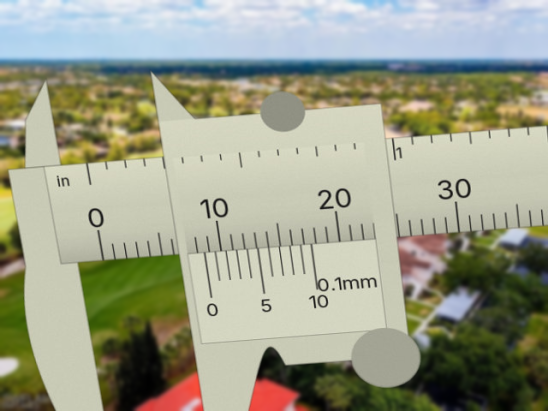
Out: value=8.6 unit=mm
